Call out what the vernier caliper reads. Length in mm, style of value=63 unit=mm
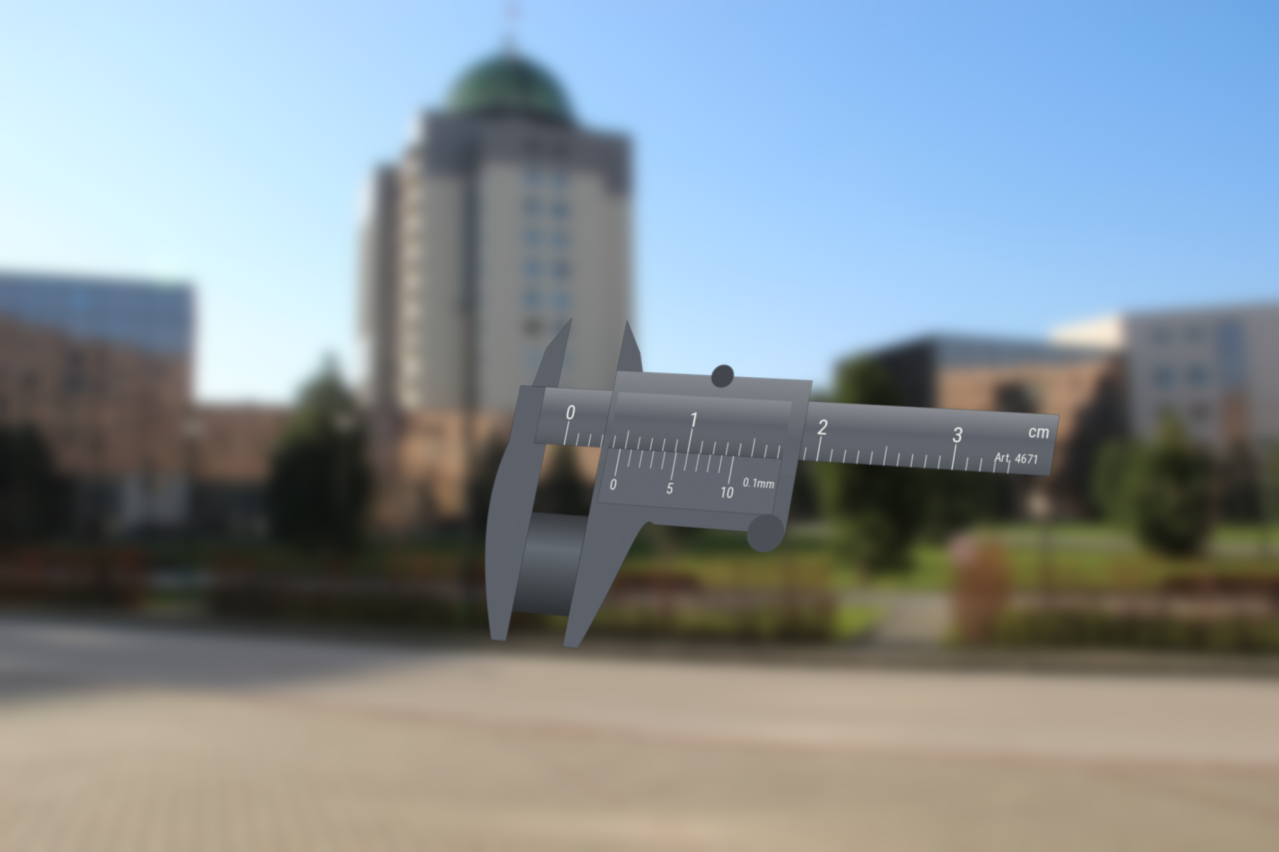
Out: value=4.6 unit=mm
